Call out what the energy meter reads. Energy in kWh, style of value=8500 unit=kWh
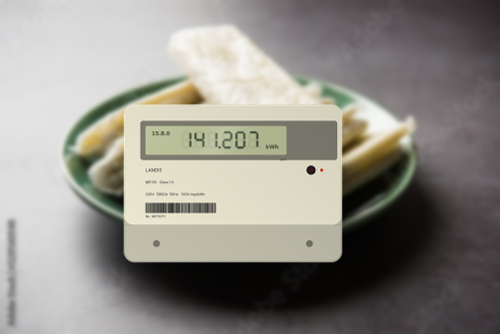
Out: value=141.207 unit=kWh
